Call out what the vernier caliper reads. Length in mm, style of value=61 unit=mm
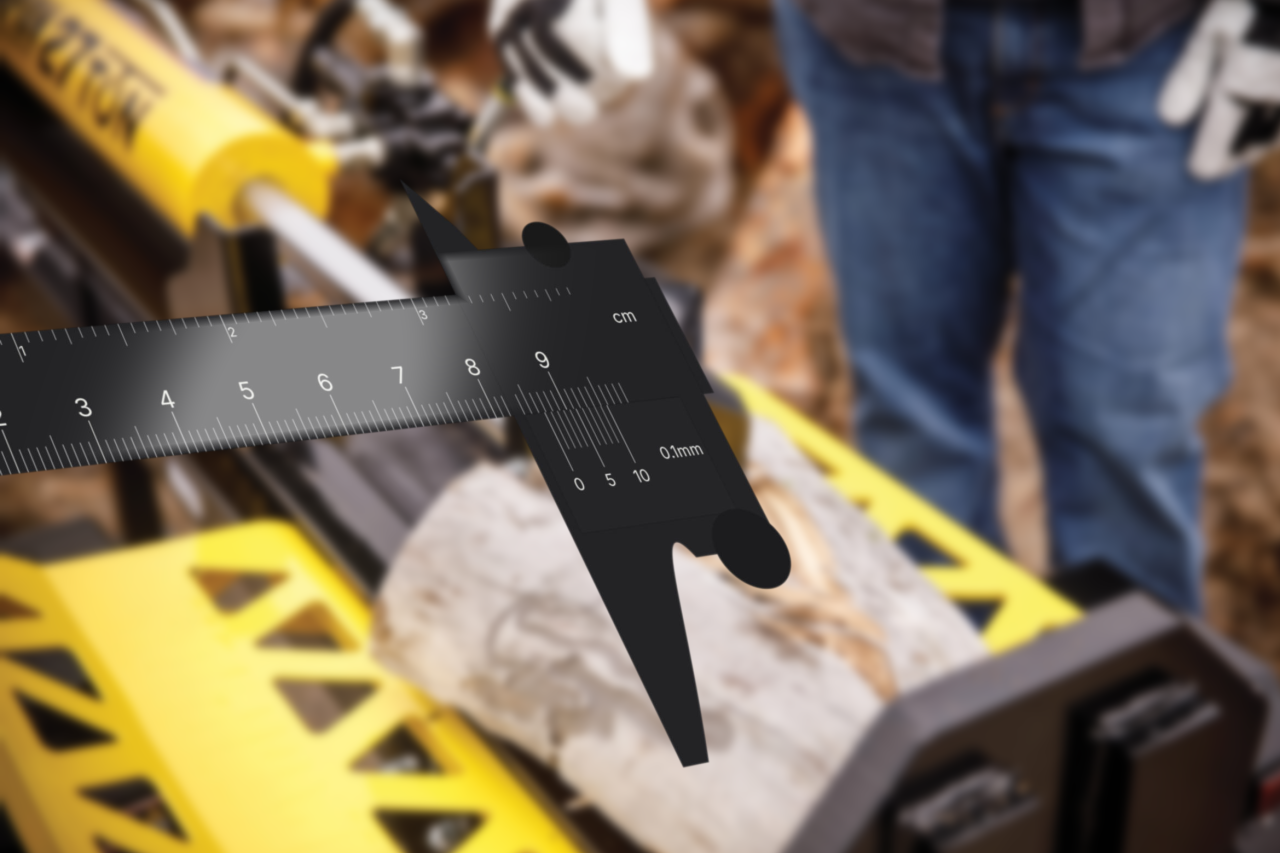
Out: value=86.8 unit=mm
